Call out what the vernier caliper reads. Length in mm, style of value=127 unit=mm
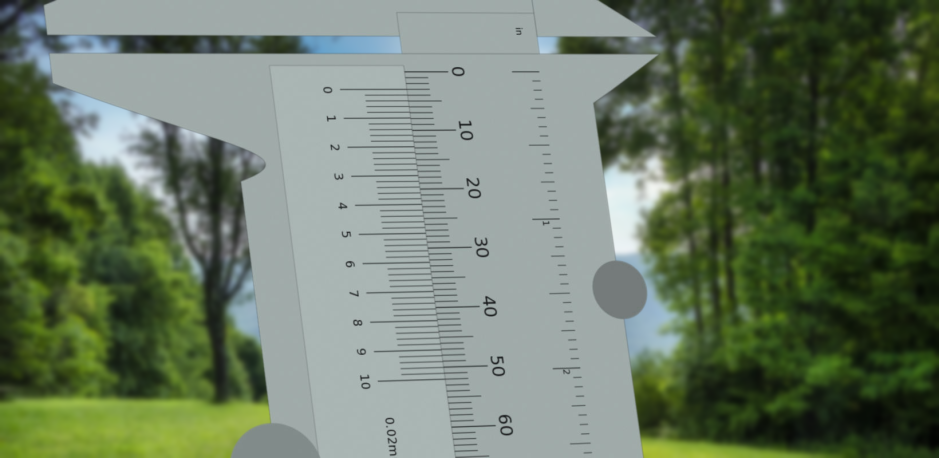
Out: value=3.0 unit=mm
